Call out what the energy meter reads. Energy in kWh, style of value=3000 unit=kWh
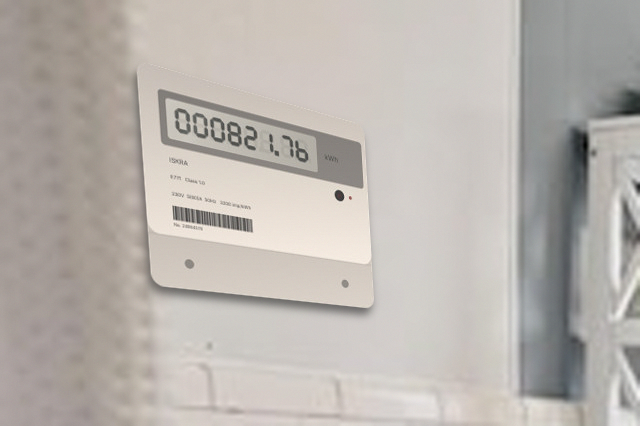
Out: value=821.76 unit=kWh
